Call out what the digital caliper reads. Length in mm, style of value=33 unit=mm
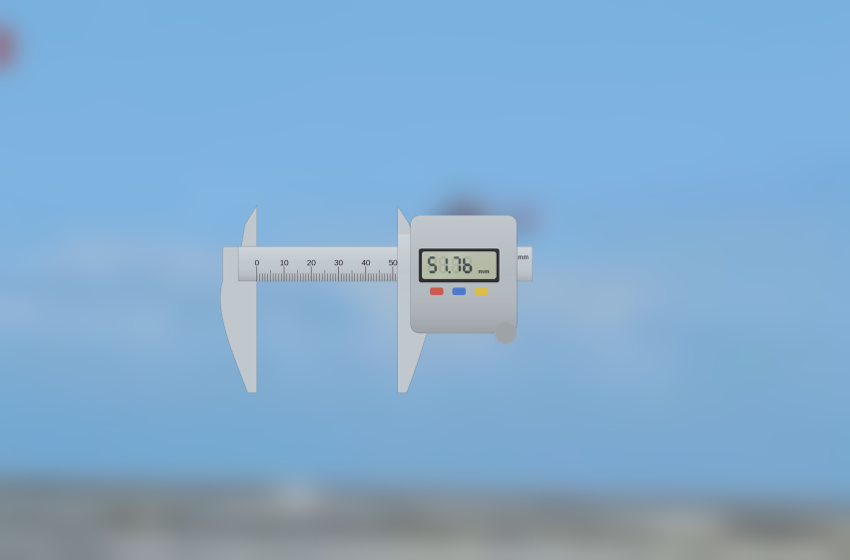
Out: value=51.76 unit=mm
